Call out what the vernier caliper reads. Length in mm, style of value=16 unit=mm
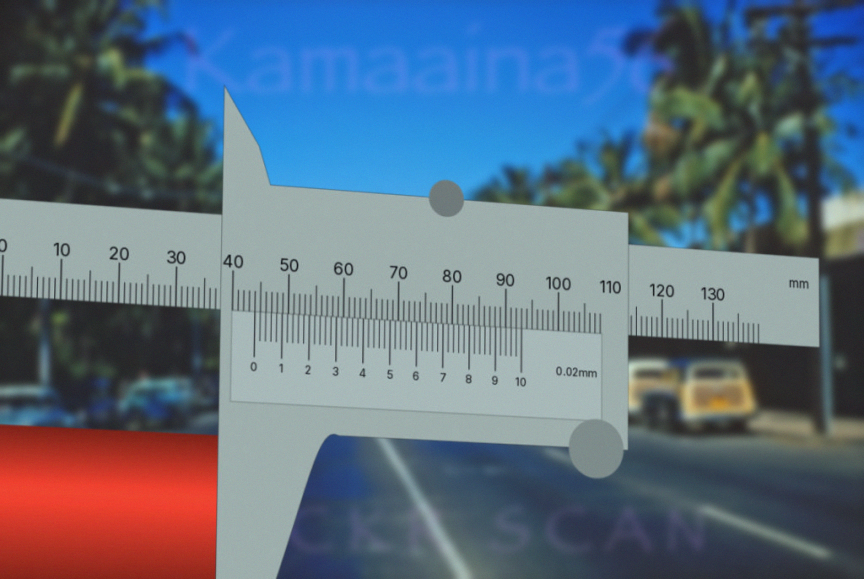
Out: value=44.0 unit=mm
